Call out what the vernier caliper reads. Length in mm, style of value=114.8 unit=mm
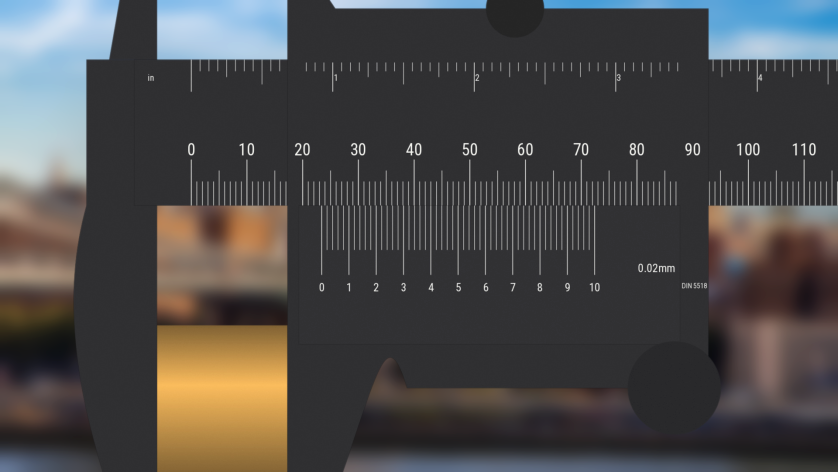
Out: value=23.4 unit=mm
